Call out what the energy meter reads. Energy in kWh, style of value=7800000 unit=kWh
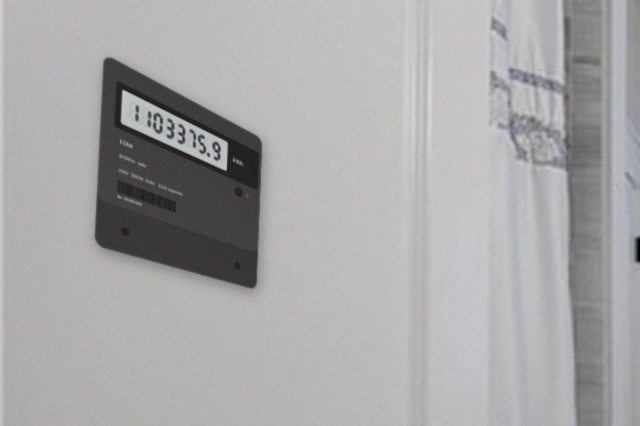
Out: value=1103375.9 unit=kWh
